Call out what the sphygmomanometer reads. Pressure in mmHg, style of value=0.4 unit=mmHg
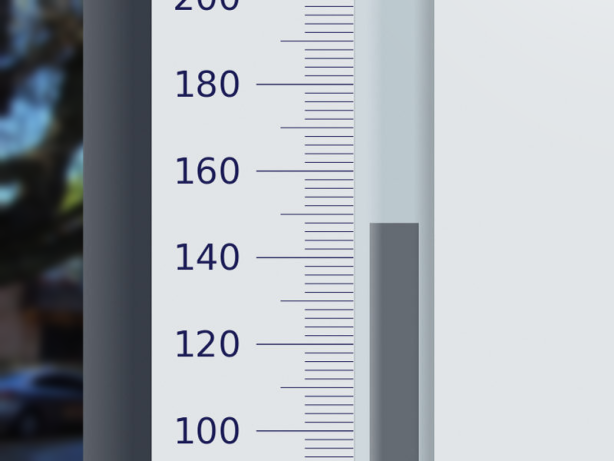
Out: value=148 unit=mmHg
